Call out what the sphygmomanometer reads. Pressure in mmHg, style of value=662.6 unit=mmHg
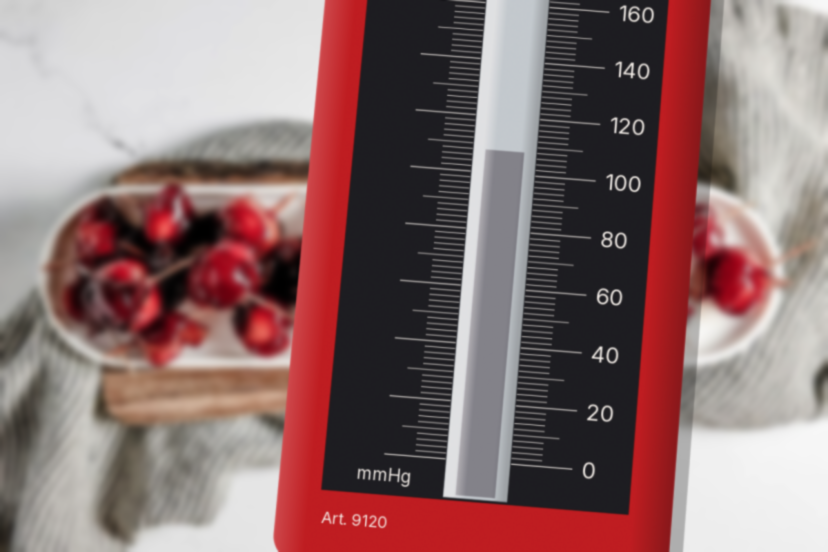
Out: value=108 unit=mmHg
